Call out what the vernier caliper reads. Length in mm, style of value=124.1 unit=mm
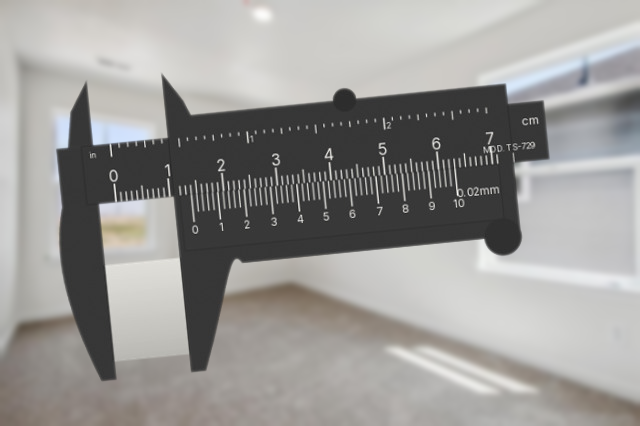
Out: value=14.0 unit=mm
